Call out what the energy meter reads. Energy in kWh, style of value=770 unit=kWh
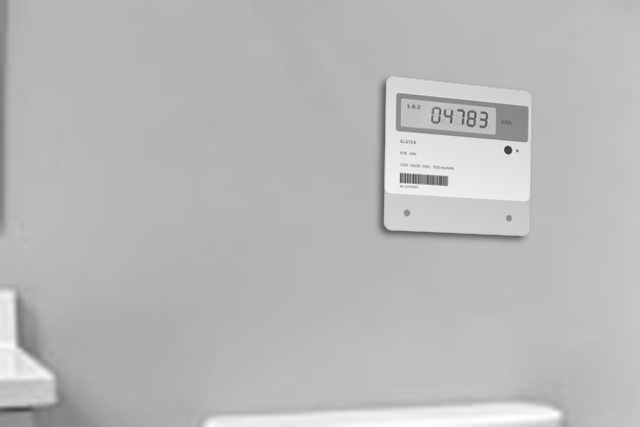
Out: value=4783 unit=kWh
